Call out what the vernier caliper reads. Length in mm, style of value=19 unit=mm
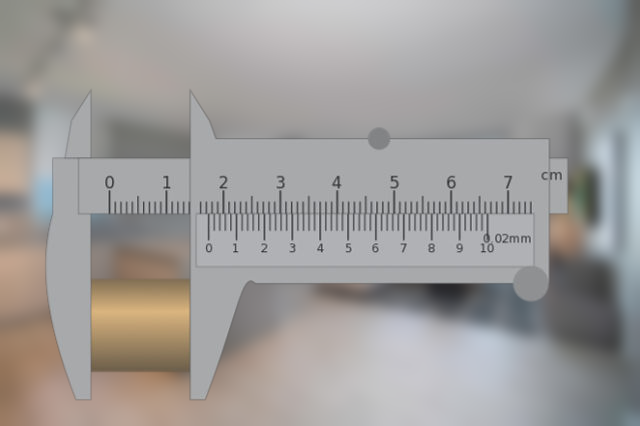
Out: value=17.4 unit=mm
